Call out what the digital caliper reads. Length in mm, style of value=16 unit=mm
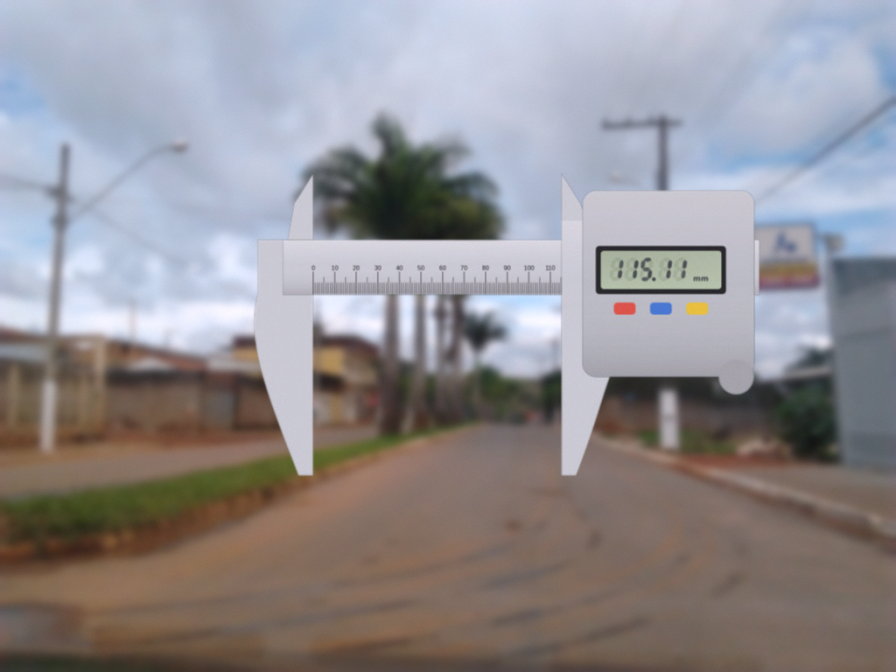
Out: value=115.11 unit=mm
